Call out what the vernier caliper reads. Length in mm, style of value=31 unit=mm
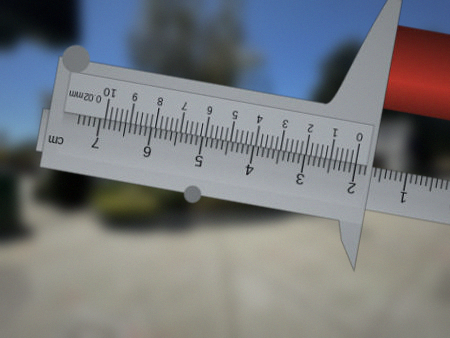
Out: value=20.0 unit=mm
